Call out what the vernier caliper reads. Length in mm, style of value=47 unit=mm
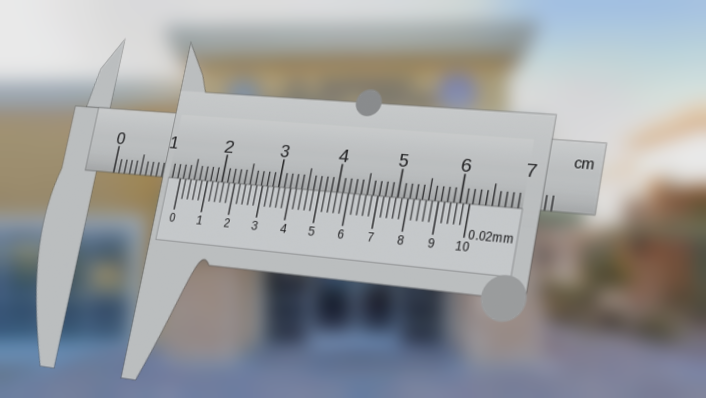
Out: value=12.5 unit=mm
